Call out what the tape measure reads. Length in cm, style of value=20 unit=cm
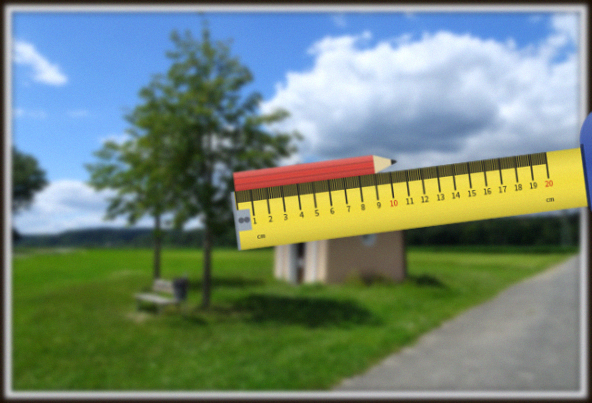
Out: value=10.5 unit=cm
